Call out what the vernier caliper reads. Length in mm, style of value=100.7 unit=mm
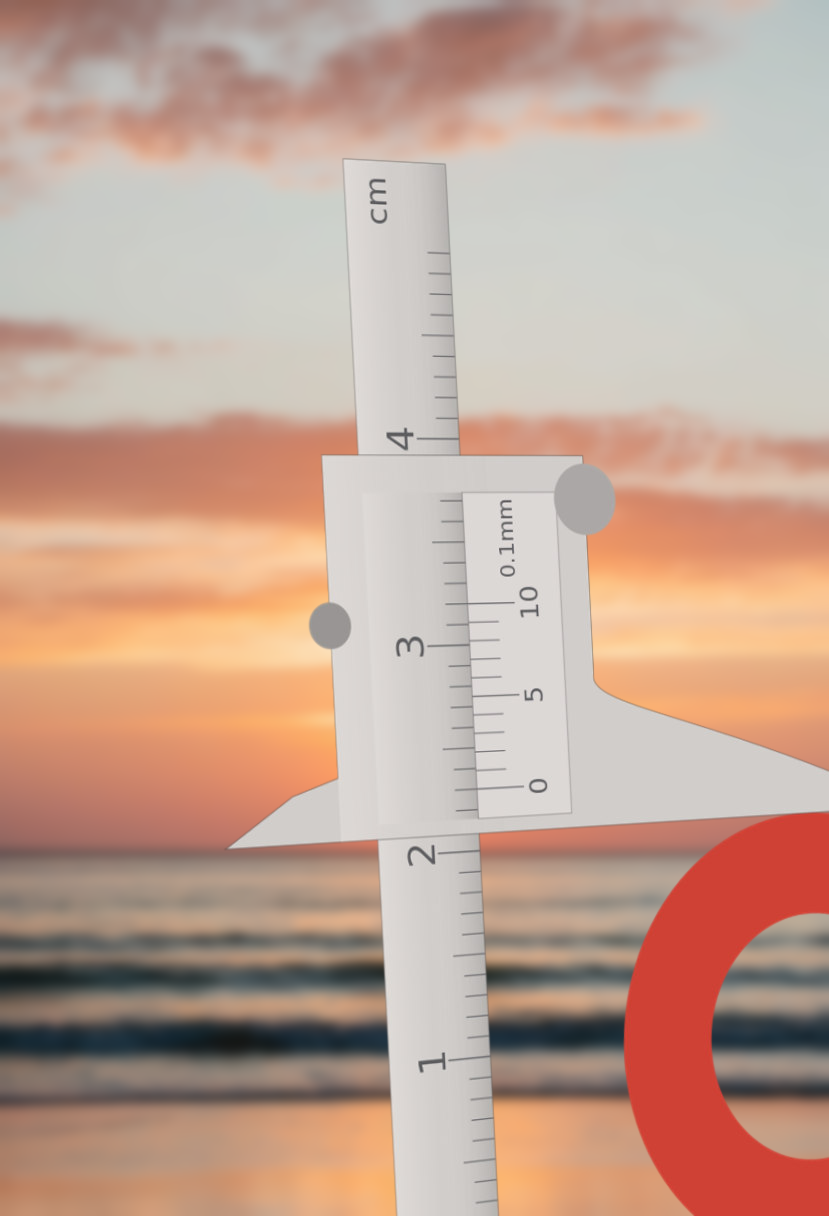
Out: value=23.0 unit=mm
